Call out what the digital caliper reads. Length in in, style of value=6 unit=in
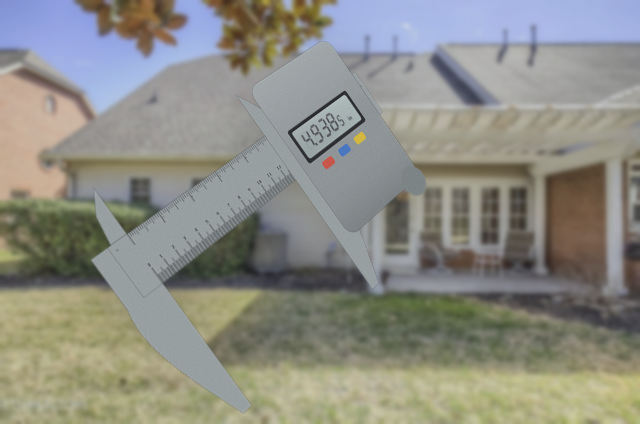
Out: value=4.9385 unit=in
